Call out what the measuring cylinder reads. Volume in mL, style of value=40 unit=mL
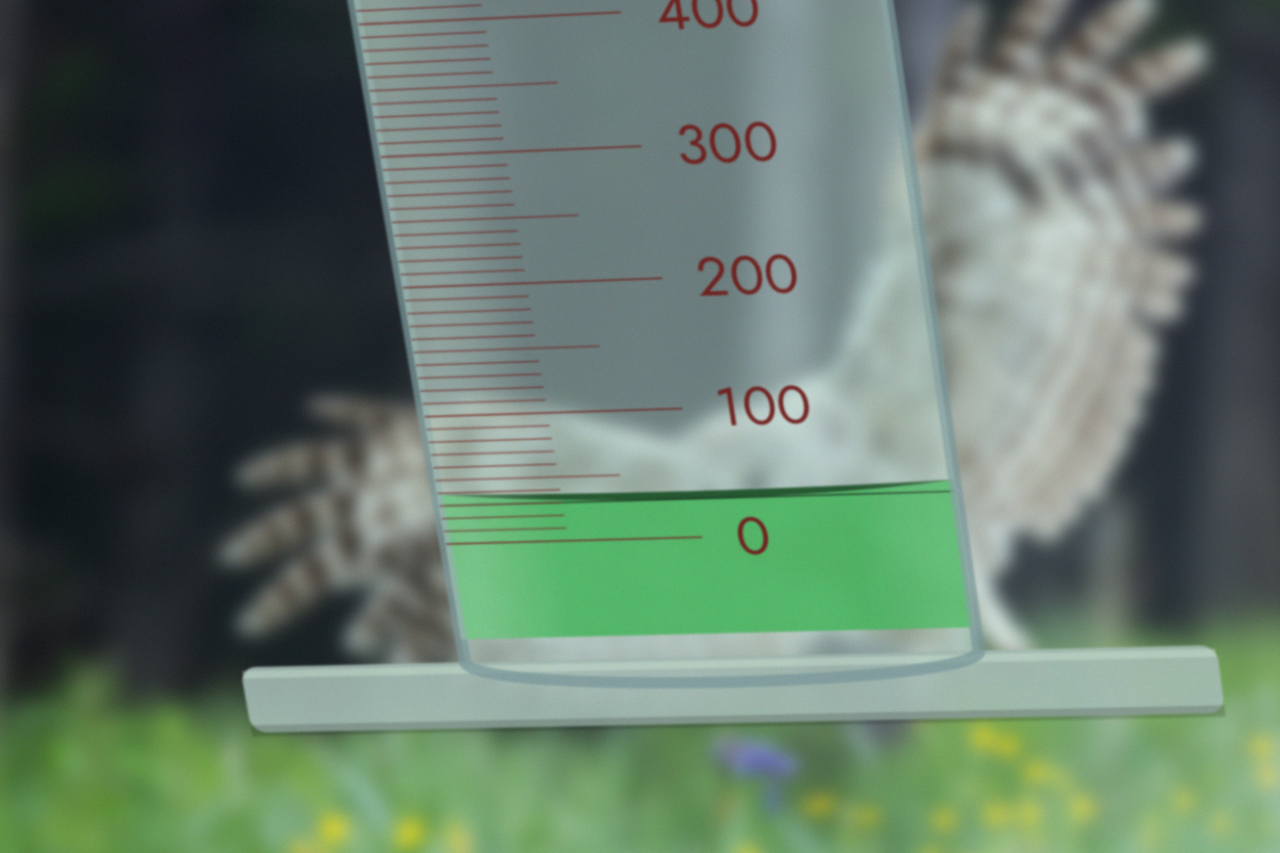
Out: value=30 unit=mL
